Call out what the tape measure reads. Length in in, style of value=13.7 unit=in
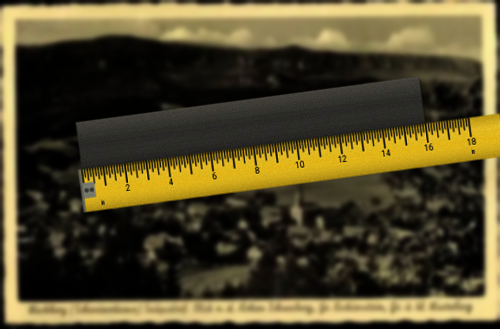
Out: value=16 unit=in
